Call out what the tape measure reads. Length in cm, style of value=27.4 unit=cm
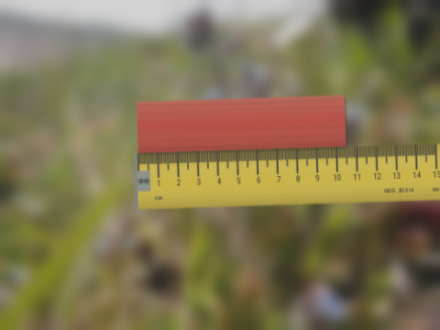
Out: value=10.5 unit=cm
